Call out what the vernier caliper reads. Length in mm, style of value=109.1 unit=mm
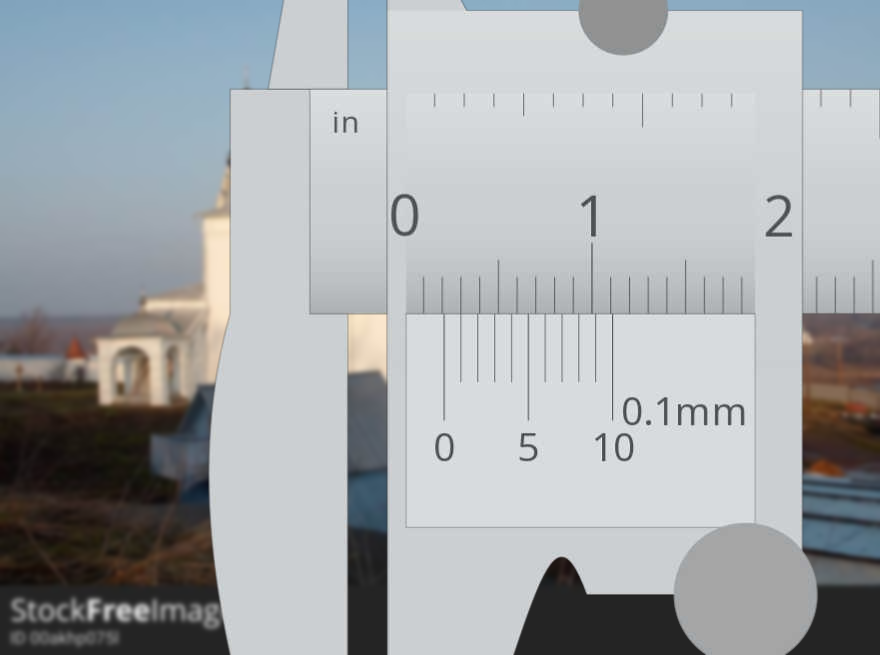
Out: value=2.1 unit=mm
